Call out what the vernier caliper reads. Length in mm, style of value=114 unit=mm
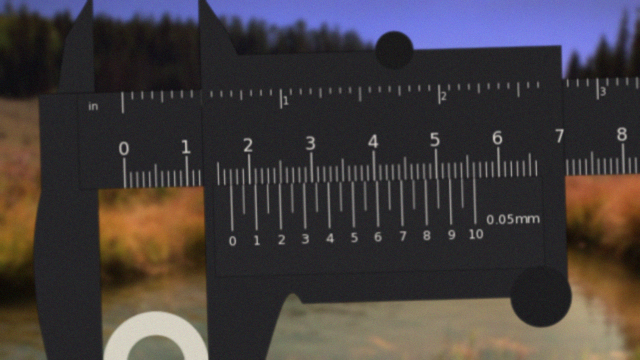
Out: value=17.0 unit=mm
